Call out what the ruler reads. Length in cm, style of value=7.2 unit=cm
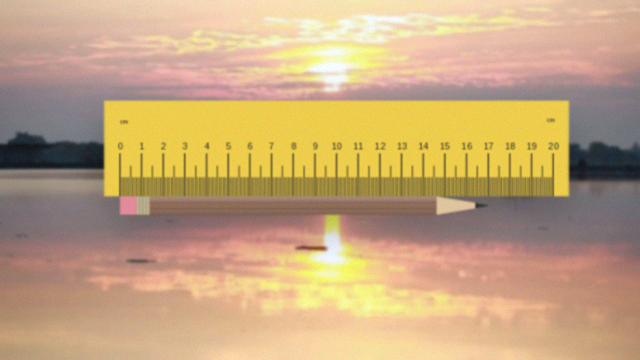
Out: value=17 unit=cm
